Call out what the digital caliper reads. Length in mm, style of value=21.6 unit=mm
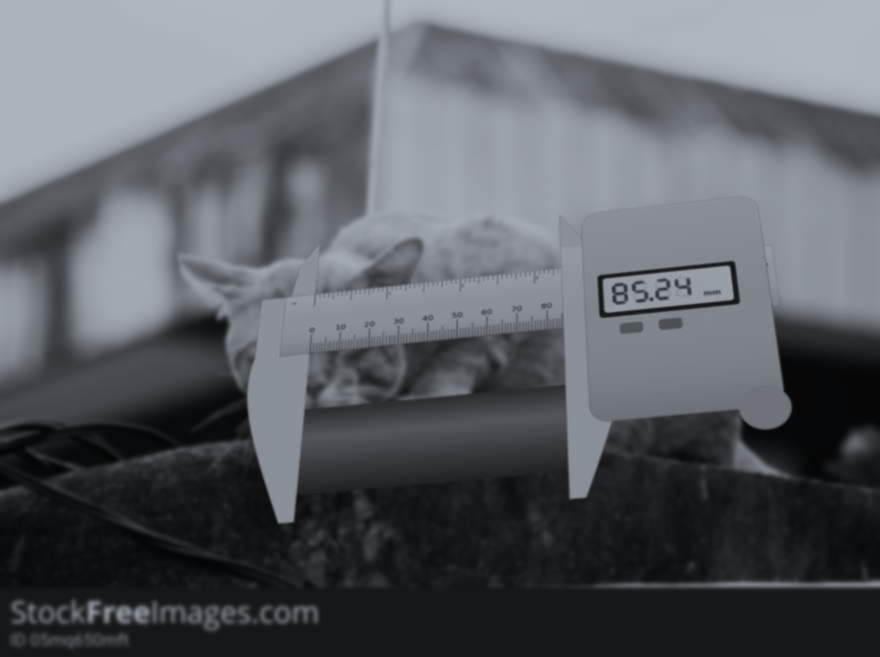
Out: value=85.24 unit=mm
